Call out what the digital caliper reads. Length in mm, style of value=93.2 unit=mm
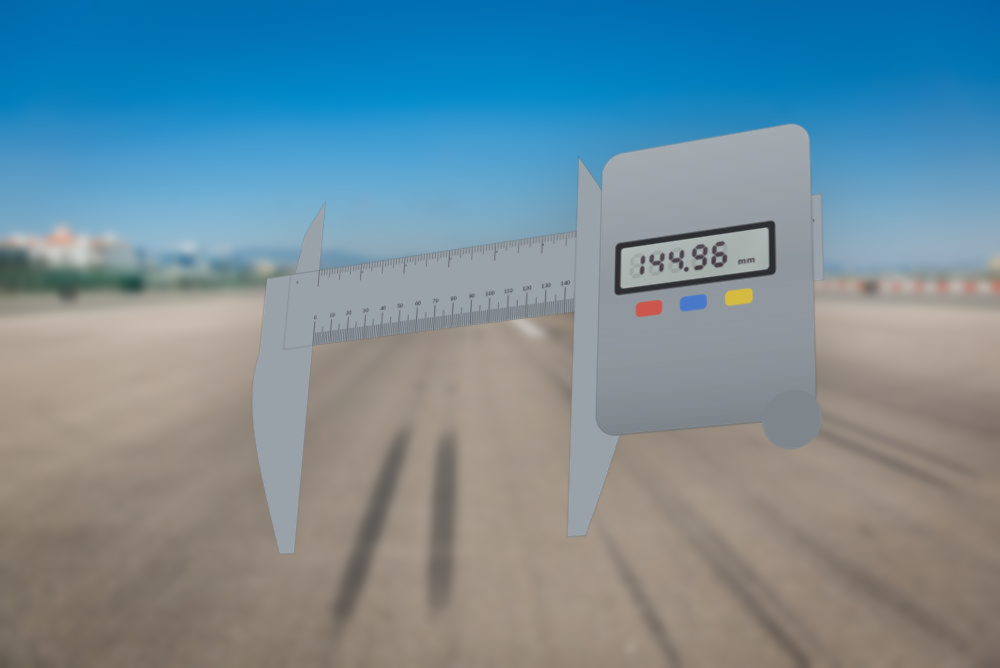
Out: value=144.96 unit=mm
